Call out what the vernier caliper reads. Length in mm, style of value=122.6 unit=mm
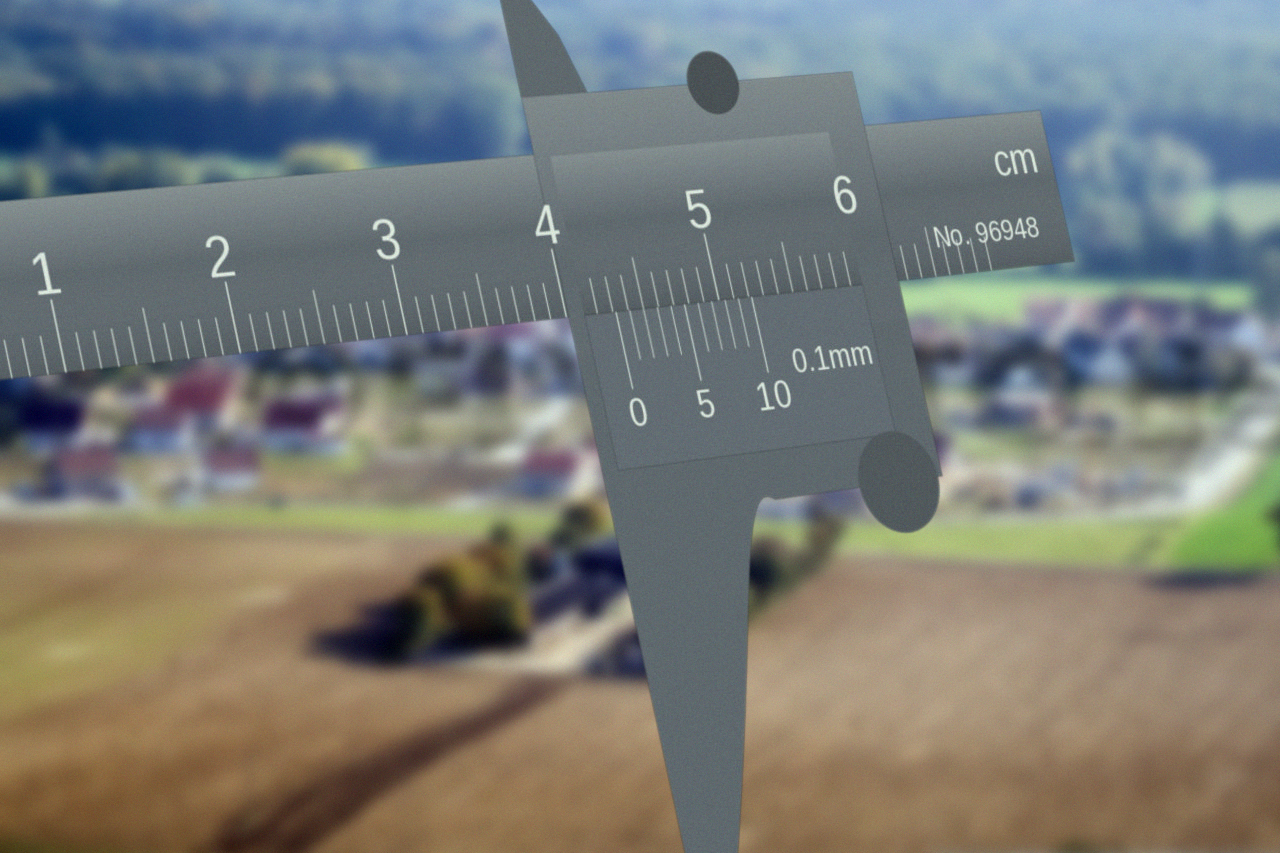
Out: value=43.2 unit=mm
